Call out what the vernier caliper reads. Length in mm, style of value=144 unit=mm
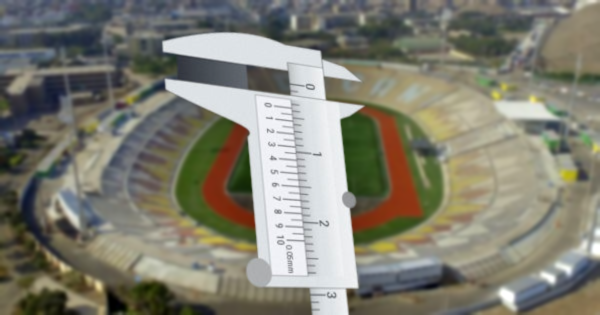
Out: value=3.6 unit=mm
